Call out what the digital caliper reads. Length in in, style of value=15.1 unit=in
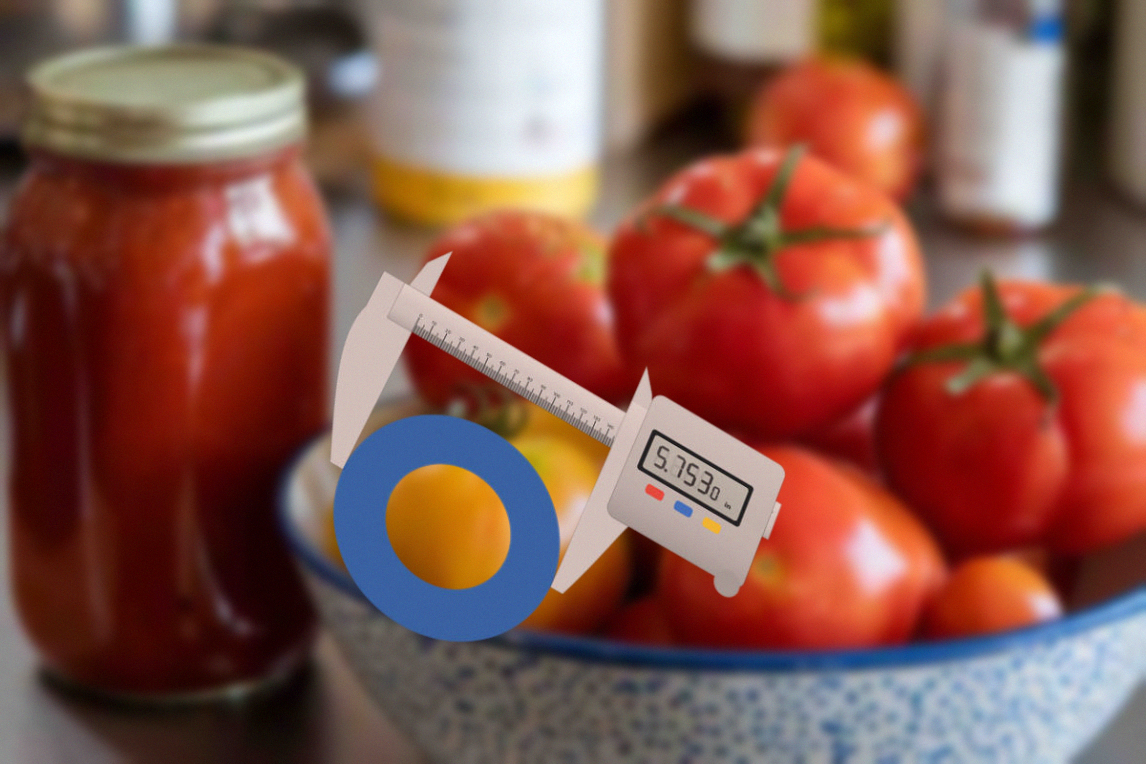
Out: value=5.7530 unit=in
